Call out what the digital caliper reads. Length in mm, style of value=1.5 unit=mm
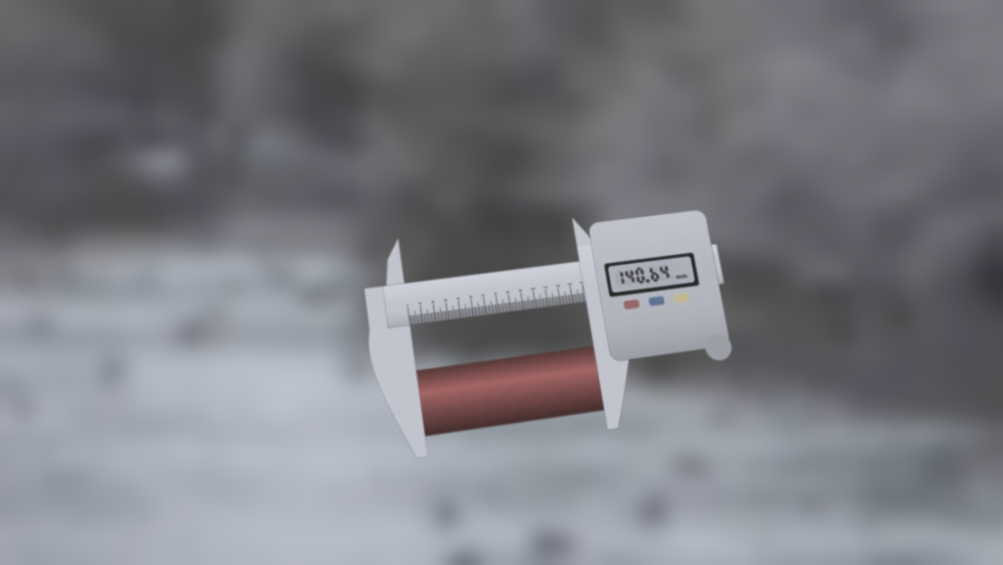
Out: value=140.64 unit=mm
